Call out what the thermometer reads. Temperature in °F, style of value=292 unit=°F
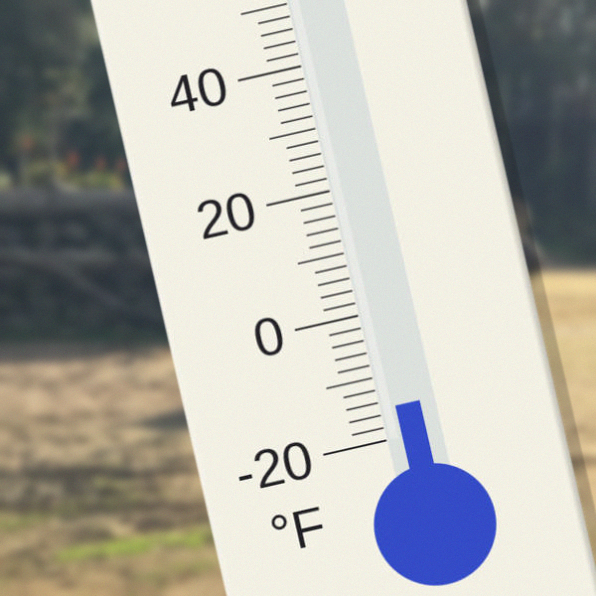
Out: value=-15 unit=°F
